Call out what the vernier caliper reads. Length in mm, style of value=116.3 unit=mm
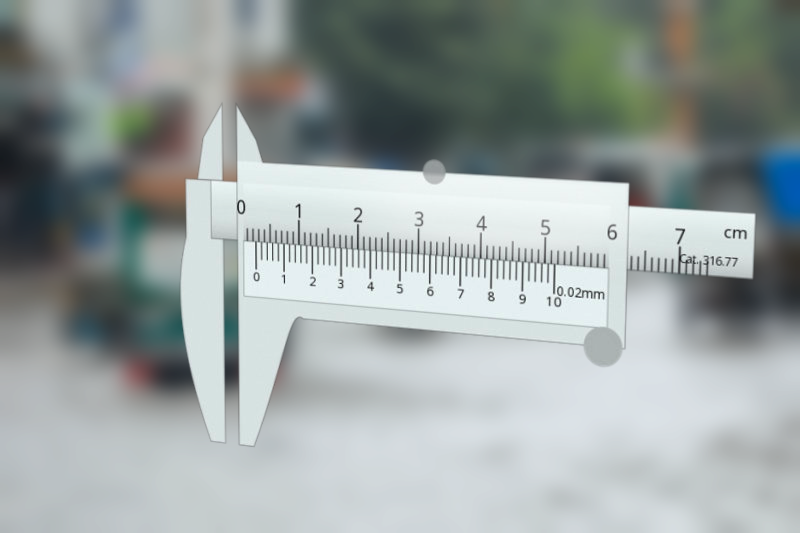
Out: value=2.5 unit=mm
